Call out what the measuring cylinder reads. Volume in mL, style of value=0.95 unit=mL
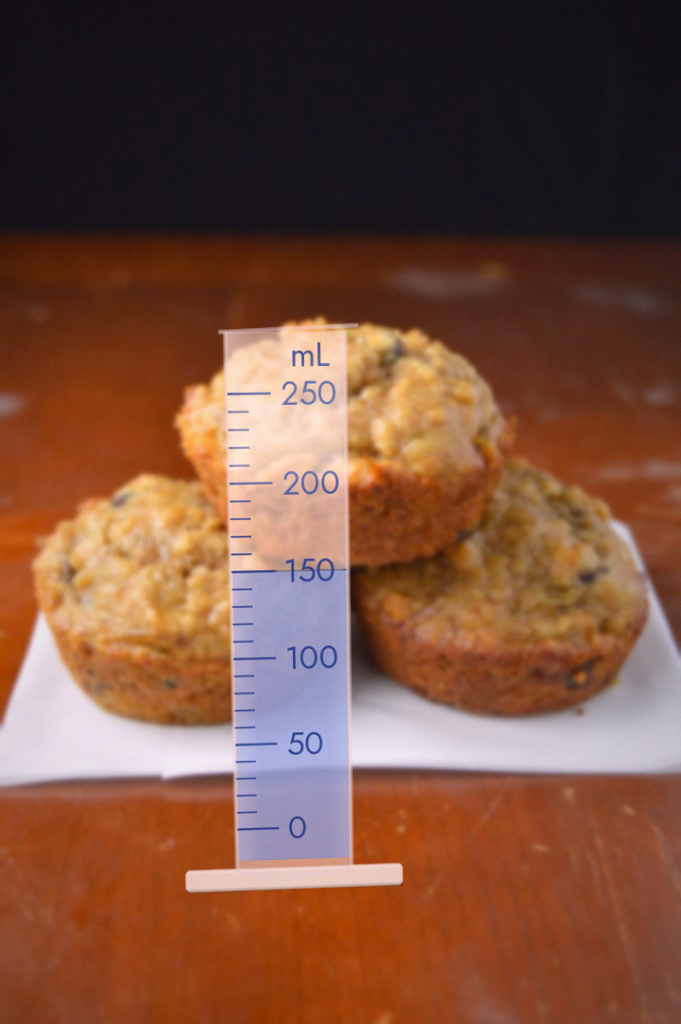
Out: value=150 unit=mL
